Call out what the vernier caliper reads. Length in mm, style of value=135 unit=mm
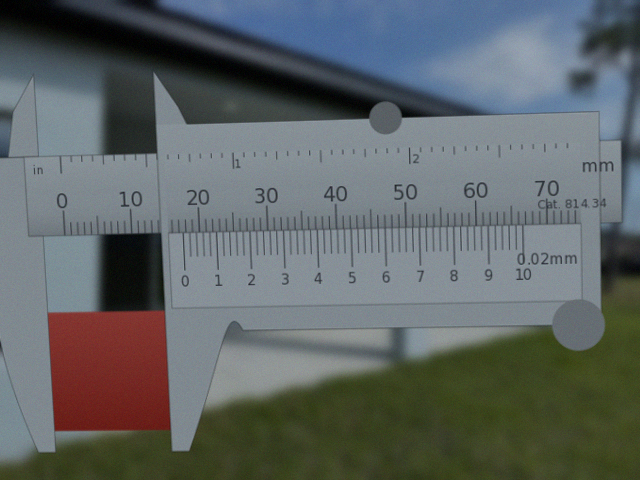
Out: value=17.6 unit=mm
